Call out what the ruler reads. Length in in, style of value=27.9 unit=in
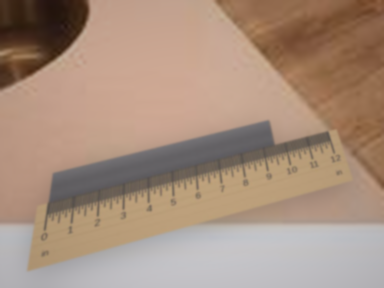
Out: value=9.5 unit=in
